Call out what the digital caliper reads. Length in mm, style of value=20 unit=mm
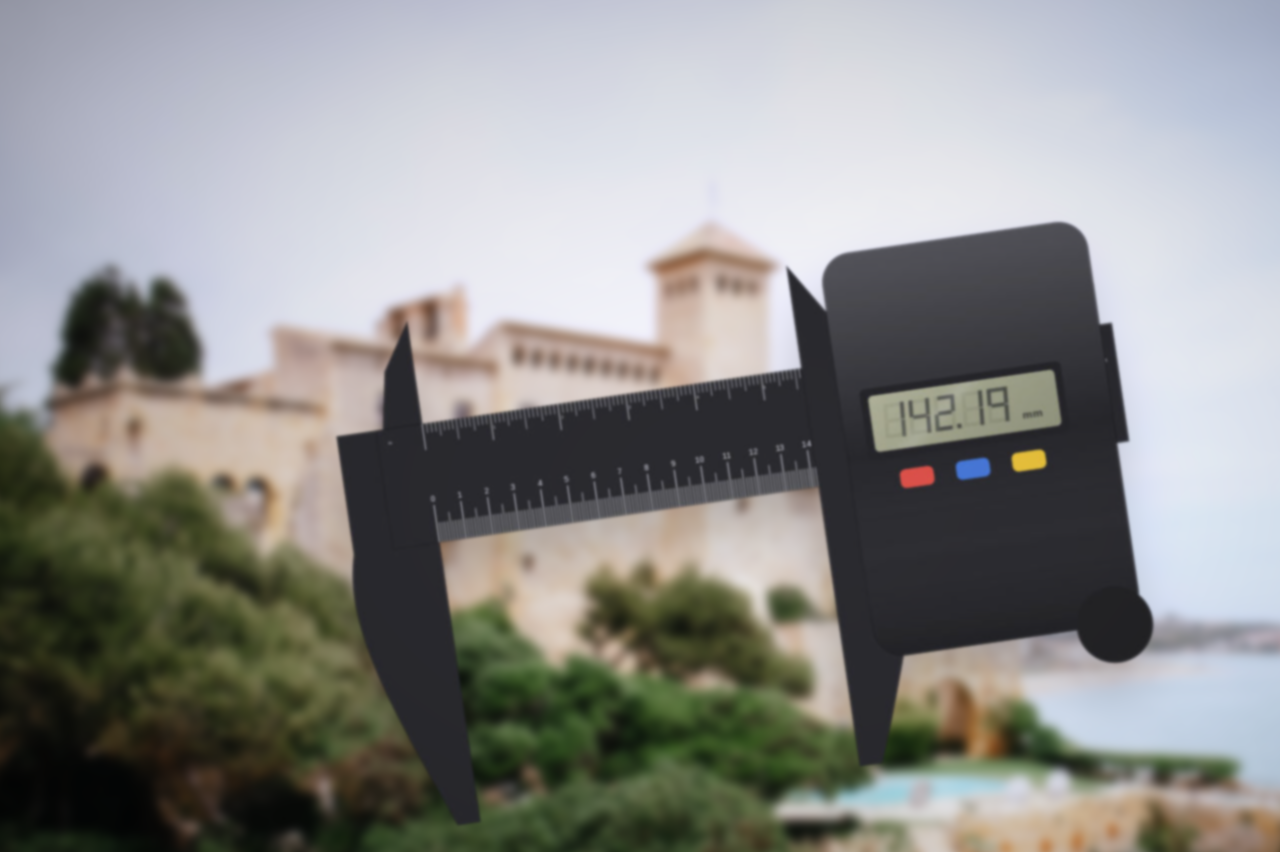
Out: value=142.19 unit=mm
